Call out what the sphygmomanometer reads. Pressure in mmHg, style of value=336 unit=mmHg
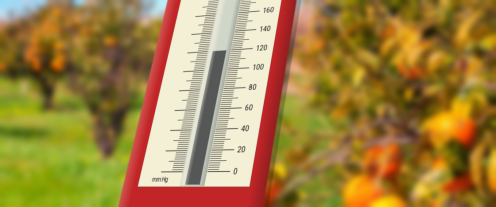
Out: value=120 unit=mmHg
